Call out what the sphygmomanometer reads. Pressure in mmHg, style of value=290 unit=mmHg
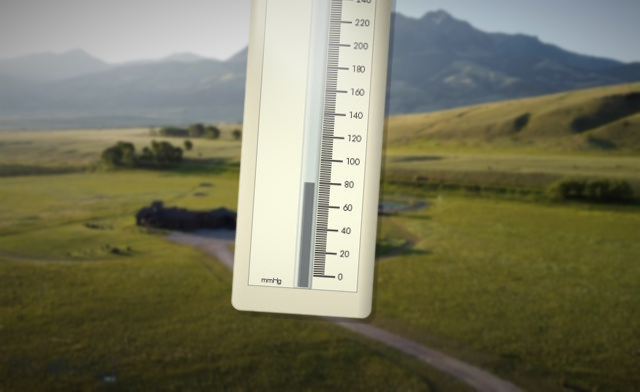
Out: value=80 unit=mmHg
